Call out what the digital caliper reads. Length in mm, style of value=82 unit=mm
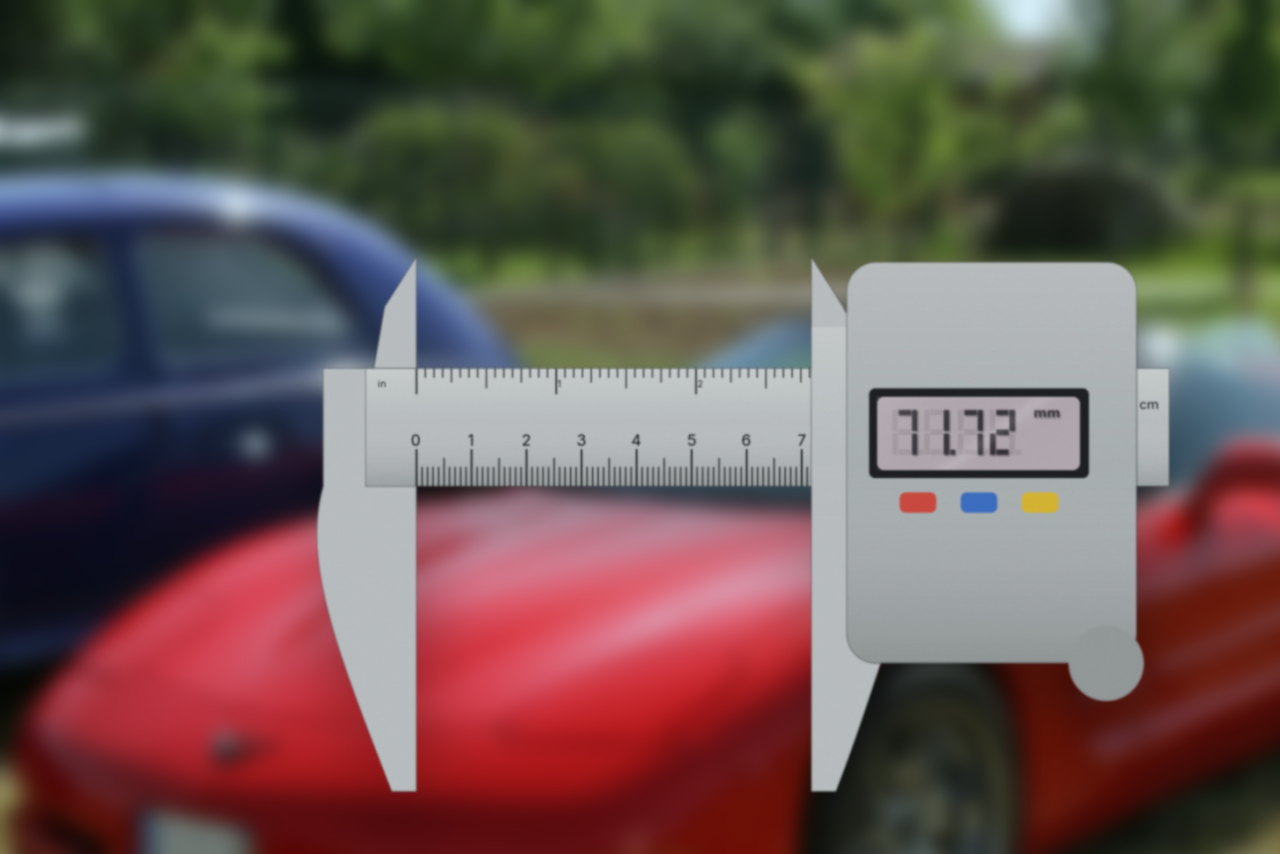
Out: value=71.72 unit=mm
